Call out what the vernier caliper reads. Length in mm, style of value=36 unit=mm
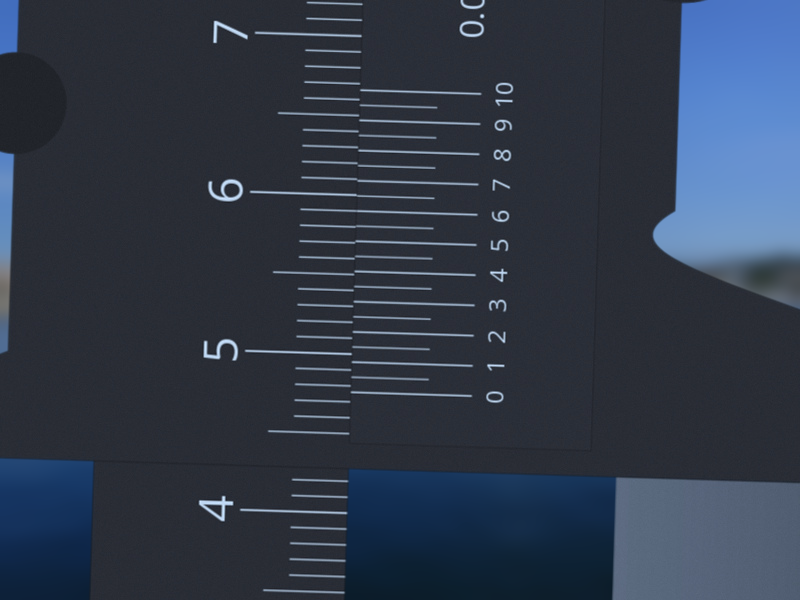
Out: value=47.6 unit=mm
